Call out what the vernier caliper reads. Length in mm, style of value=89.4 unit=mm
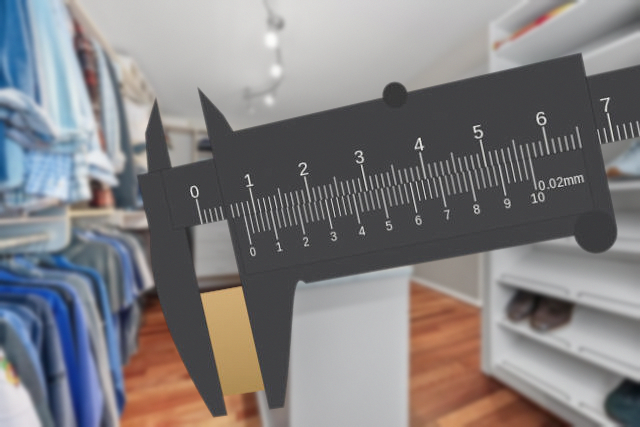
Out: value=8.0 unit=mm
